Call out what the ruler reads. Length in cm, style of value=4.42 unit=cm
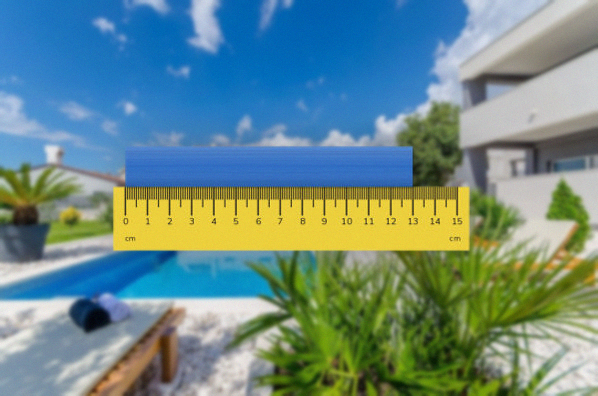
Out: value=13 unit=cm
